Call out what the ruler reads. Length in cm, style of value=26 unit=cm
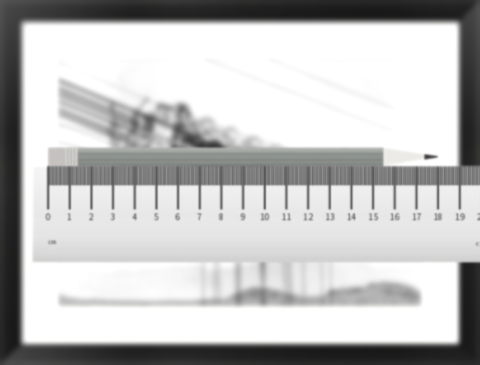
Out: value=18 unit=cm
